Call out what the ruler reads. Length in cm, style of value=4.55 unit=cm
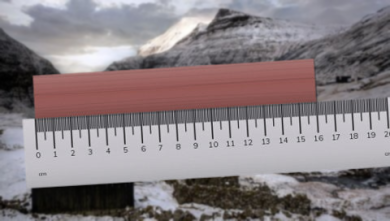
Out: value=16 unit=cm
